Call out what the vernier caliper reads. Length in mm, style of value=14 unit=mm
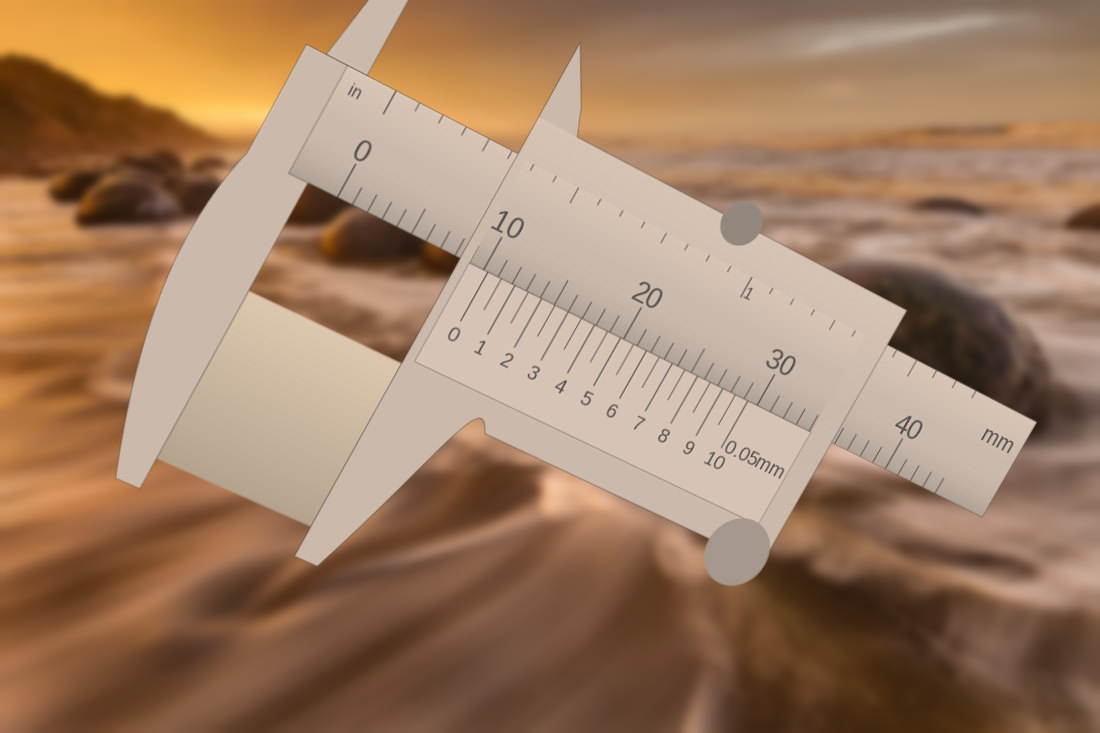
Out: value=10.3 unit=mm
